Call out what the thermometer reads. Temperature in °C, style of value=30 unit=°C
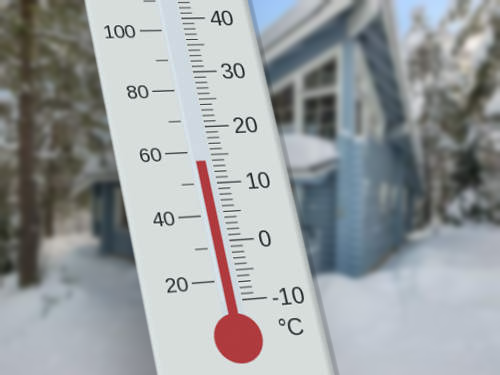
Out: value=14 unit=°C
